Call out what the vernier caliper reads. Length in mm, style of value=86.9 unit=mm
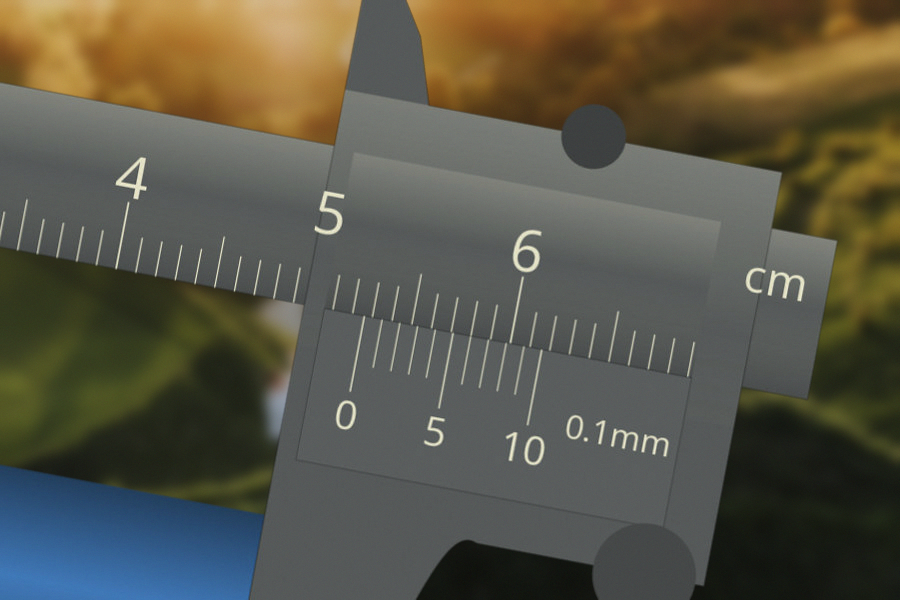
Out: value=52.6 unit=mm
